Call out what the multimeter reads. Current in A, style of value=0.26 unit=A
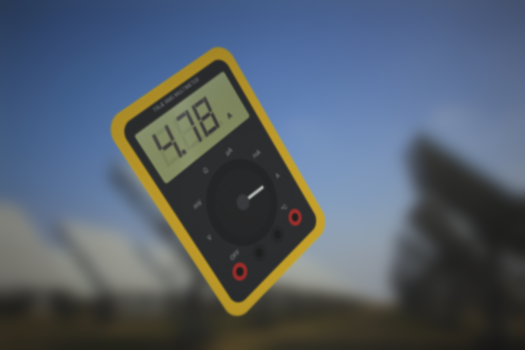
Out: value=4.78 unit=A
